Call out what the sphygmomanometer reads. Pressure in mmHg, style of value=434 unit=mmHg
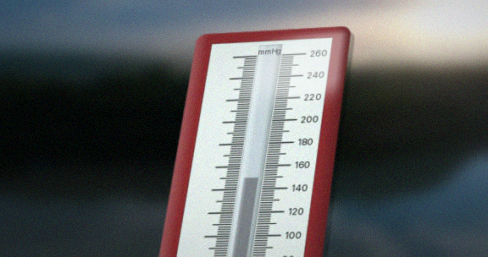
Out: value=150 unit=mmHg
